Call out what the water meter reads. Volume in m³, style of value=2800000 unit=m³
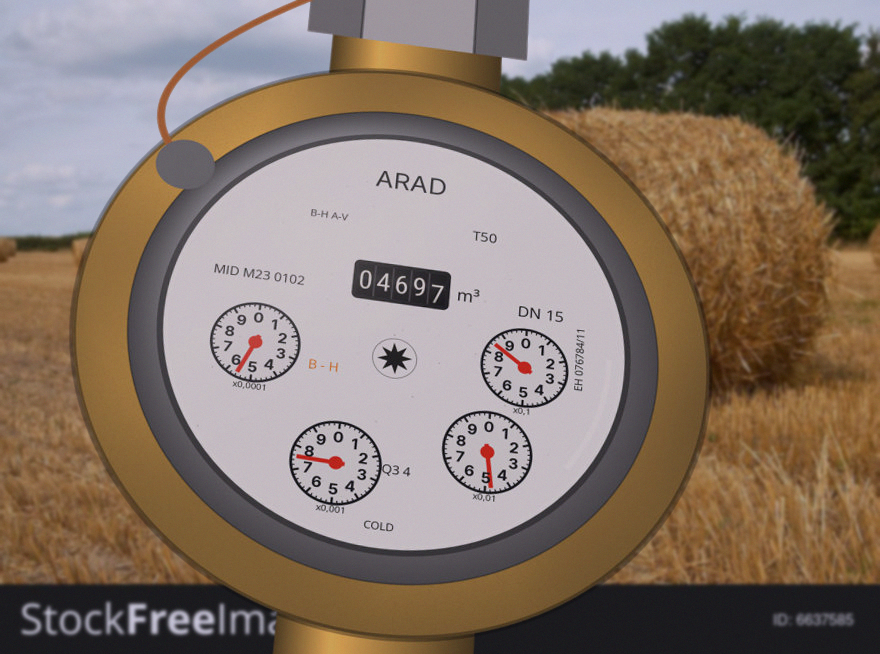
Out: value=4696.8475 unit=m³
